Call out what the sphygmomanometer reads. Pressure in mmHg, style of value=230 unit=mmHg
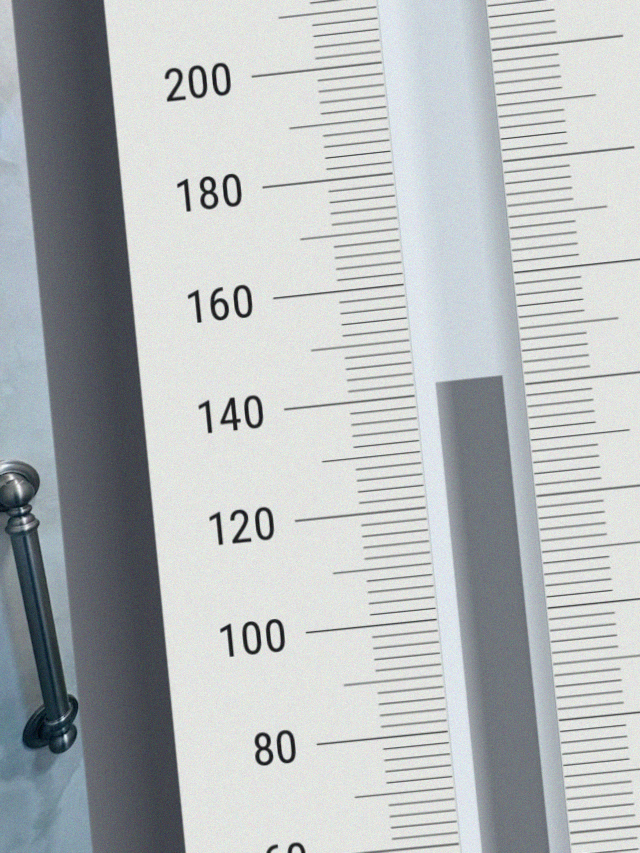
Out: value=142 unit=mmHg
